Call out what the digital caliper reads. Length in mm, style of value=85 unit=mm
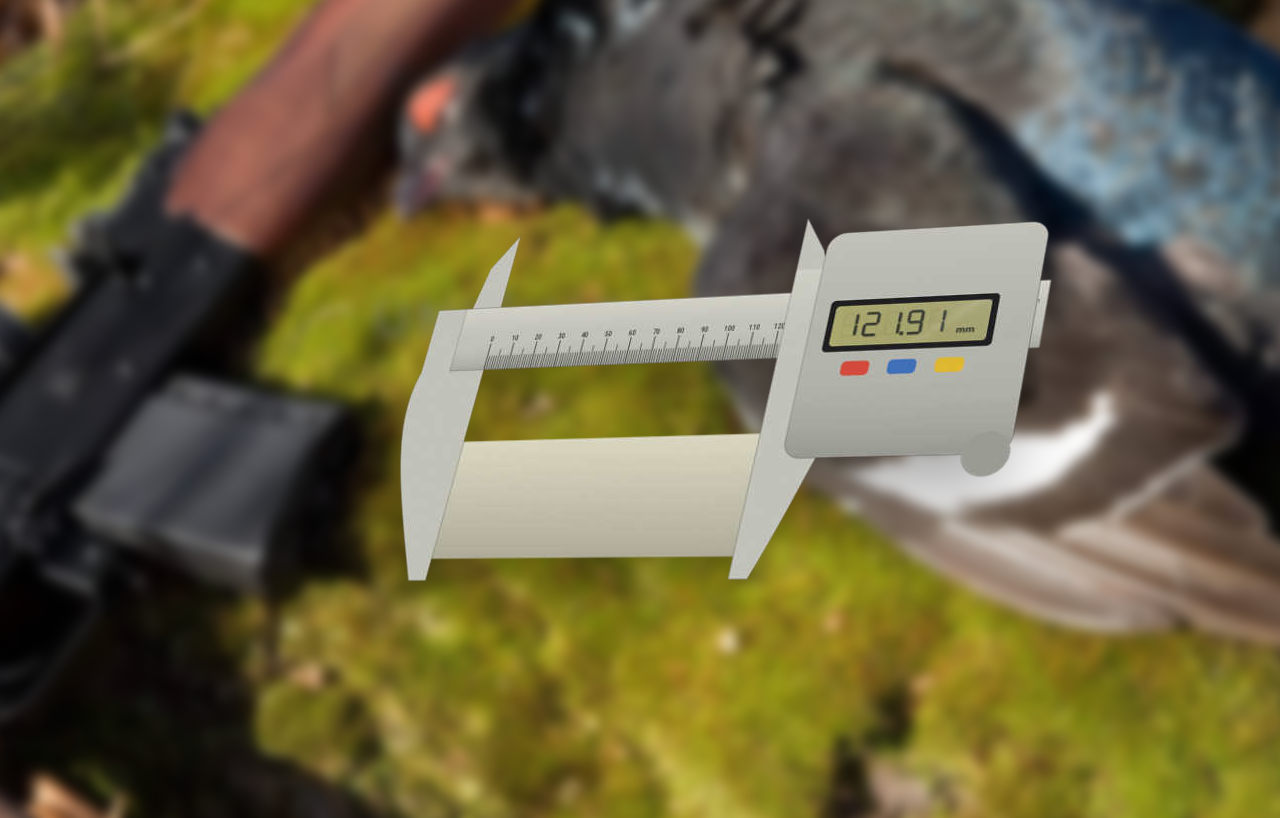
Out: value=121.91 unit=mm
